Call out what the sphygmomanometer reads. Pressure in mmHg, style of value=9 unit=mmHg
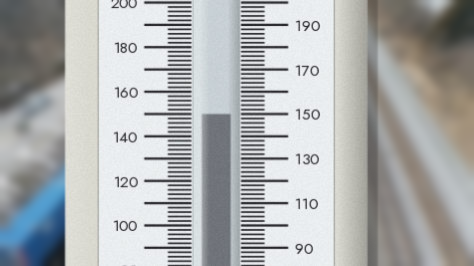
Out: value=150 unit=mmHg
